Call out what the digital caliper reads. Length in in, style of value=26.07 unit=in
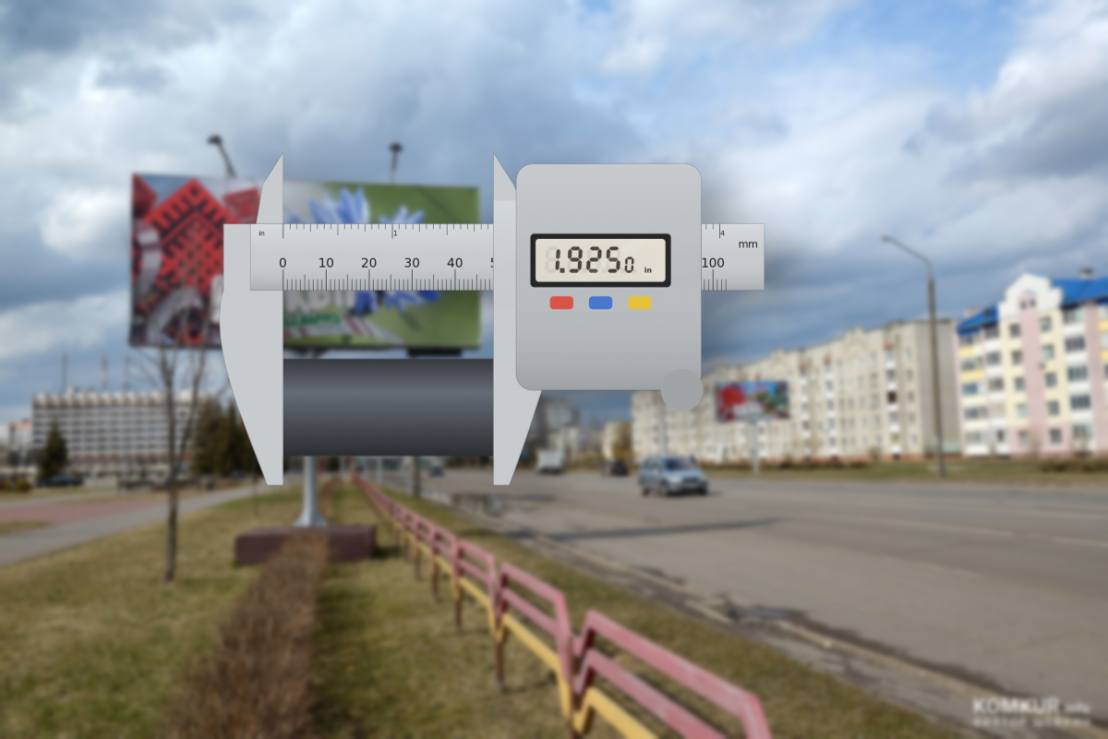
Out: value=1.9250 unit=in
